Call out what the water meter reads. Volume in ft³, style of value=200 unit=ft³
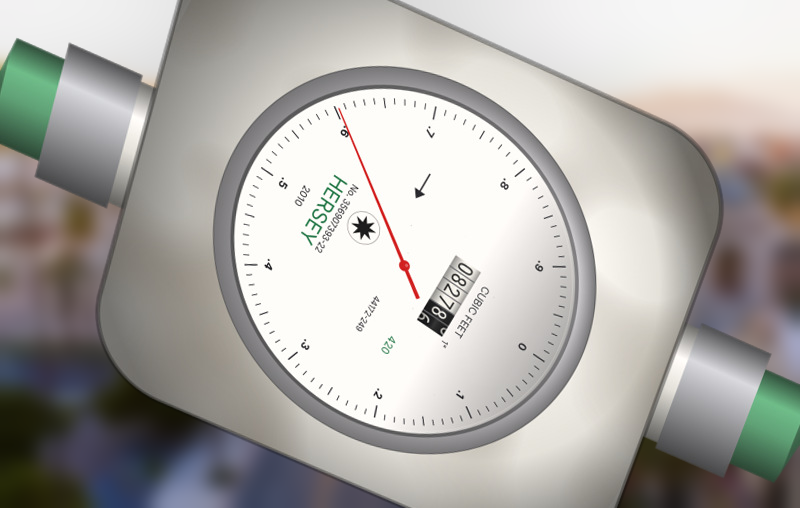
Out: value=82785.60 unit=ft³
